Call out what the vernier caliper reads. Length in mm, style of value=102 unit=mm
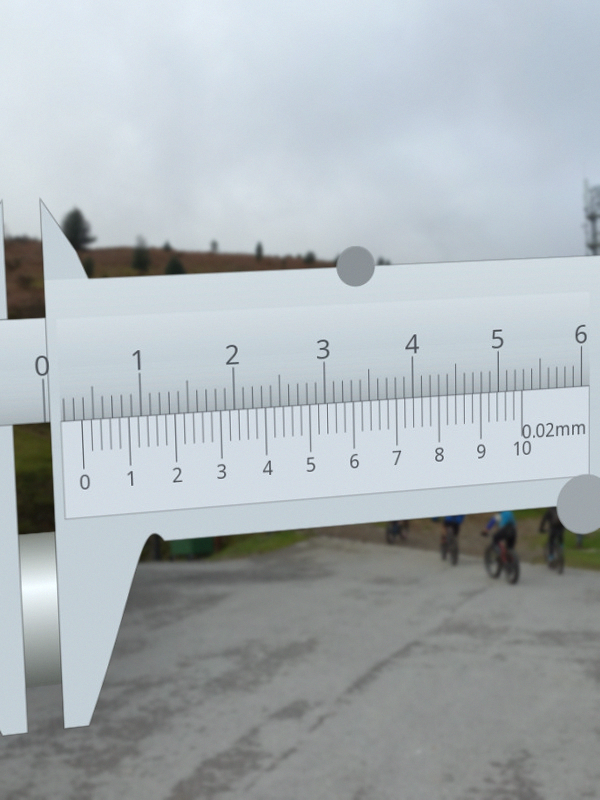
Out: value=3.8 unit=mm
